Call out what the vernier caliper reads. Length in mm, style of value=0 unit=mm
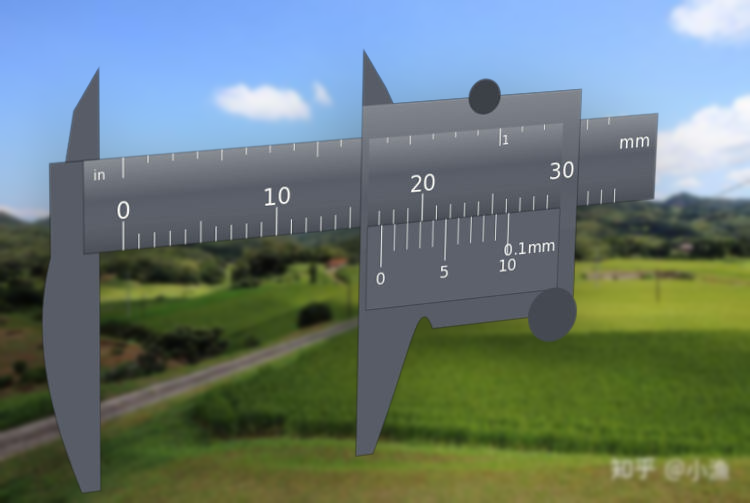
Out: value=17.2 unit=mm
